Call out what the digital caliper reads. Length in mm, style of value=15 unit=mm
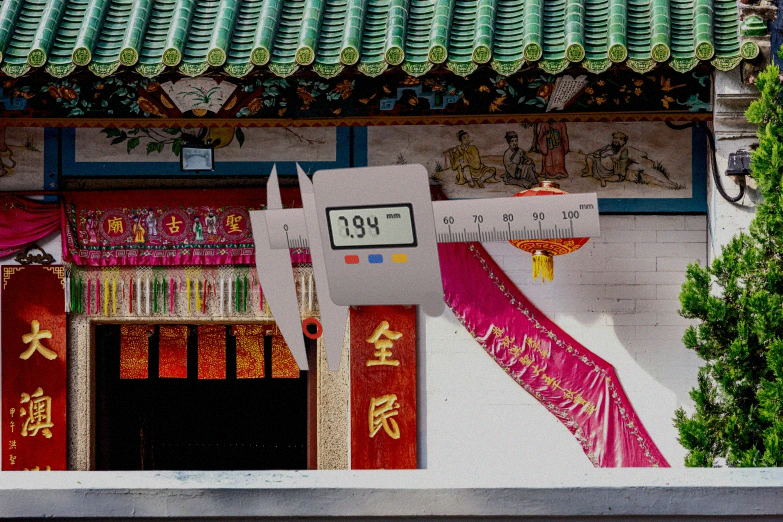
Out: value=7.94 unit=mm
